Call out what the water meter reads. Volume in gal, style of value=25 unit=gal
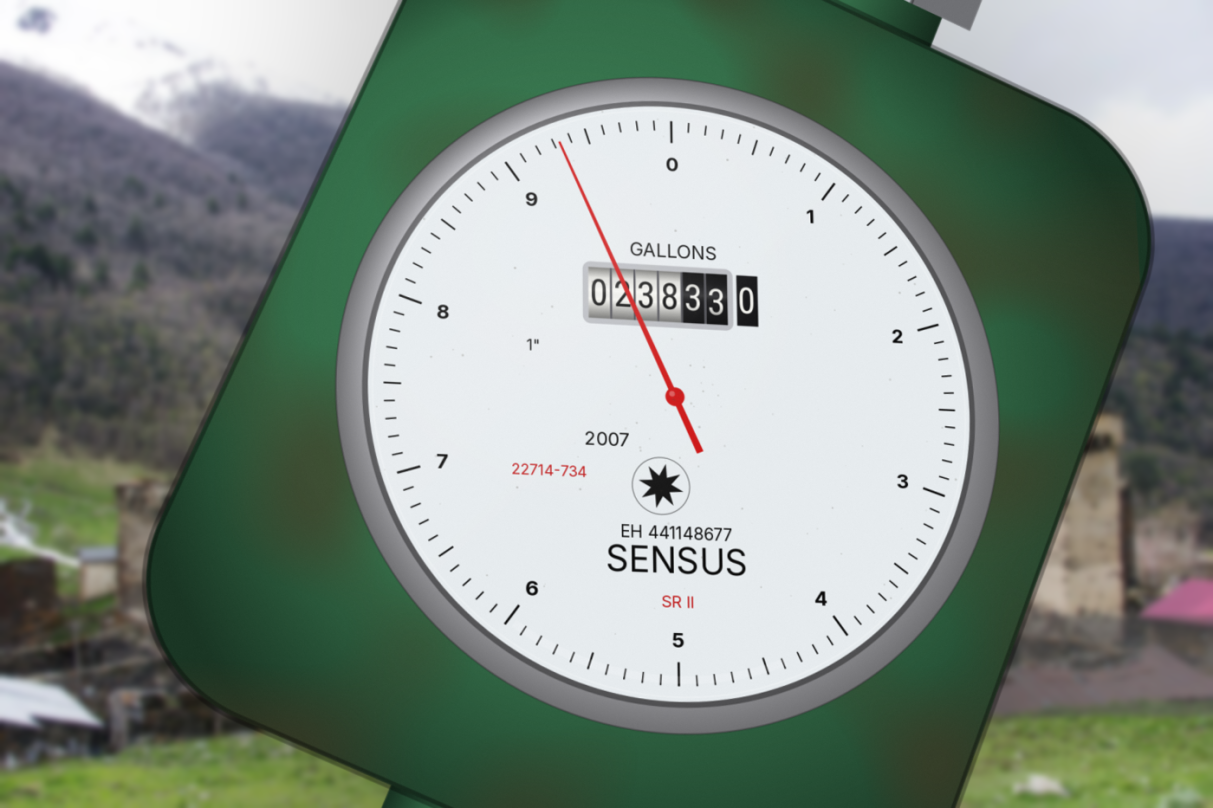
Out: value=238329.3 unit=gal
